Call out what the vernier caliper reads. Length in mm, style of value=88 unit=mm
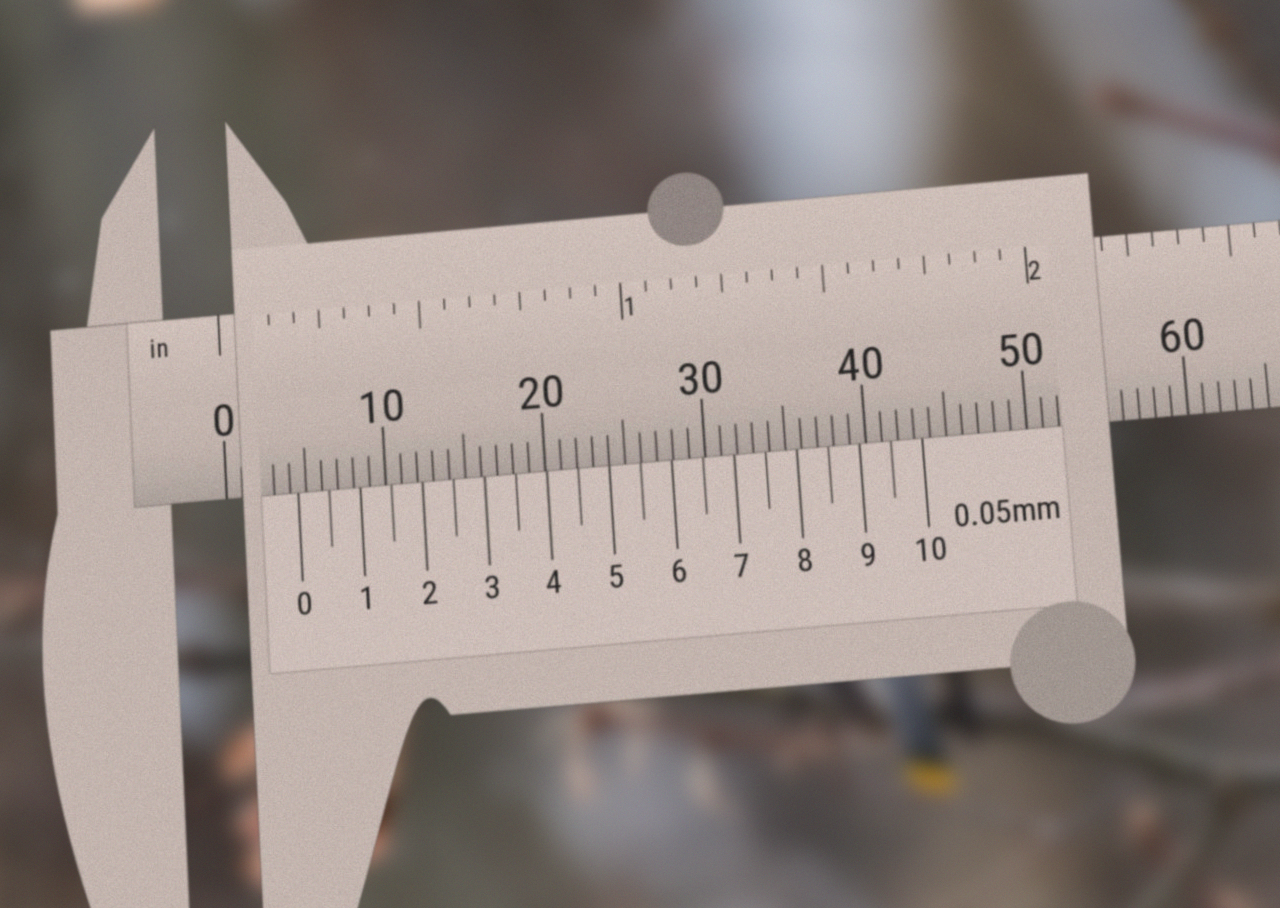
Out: value=4.5 unit=mm
